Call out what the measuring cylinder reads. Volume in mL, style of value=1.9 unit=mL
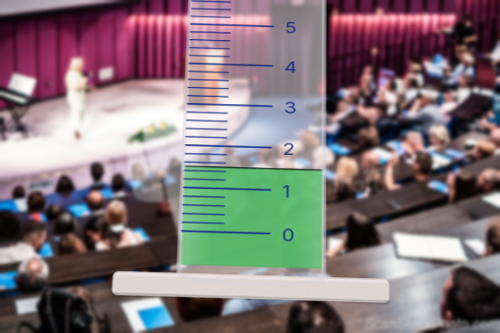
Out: value=1.5 unit=mL
